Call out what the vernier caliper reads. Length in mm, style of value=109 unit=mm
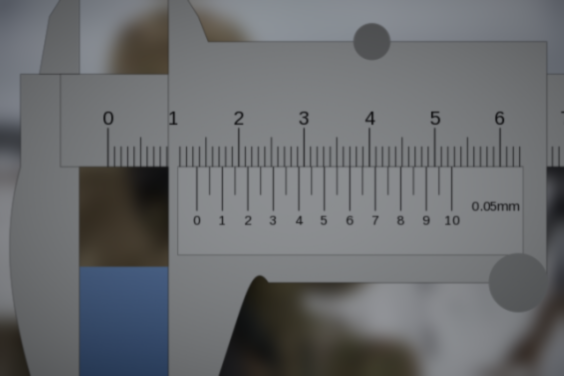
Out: value=13.6 unit=mm
